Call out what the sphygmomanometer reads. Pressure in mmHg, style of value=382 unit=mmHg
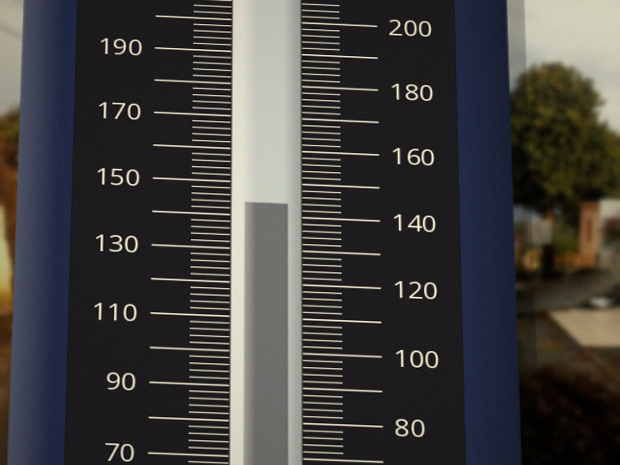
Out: value=144 unit=mmHg
